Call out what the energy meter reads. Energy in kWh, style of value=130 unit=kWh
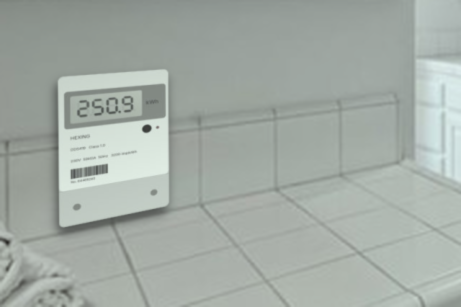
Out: value=250.9 unit=kWh
